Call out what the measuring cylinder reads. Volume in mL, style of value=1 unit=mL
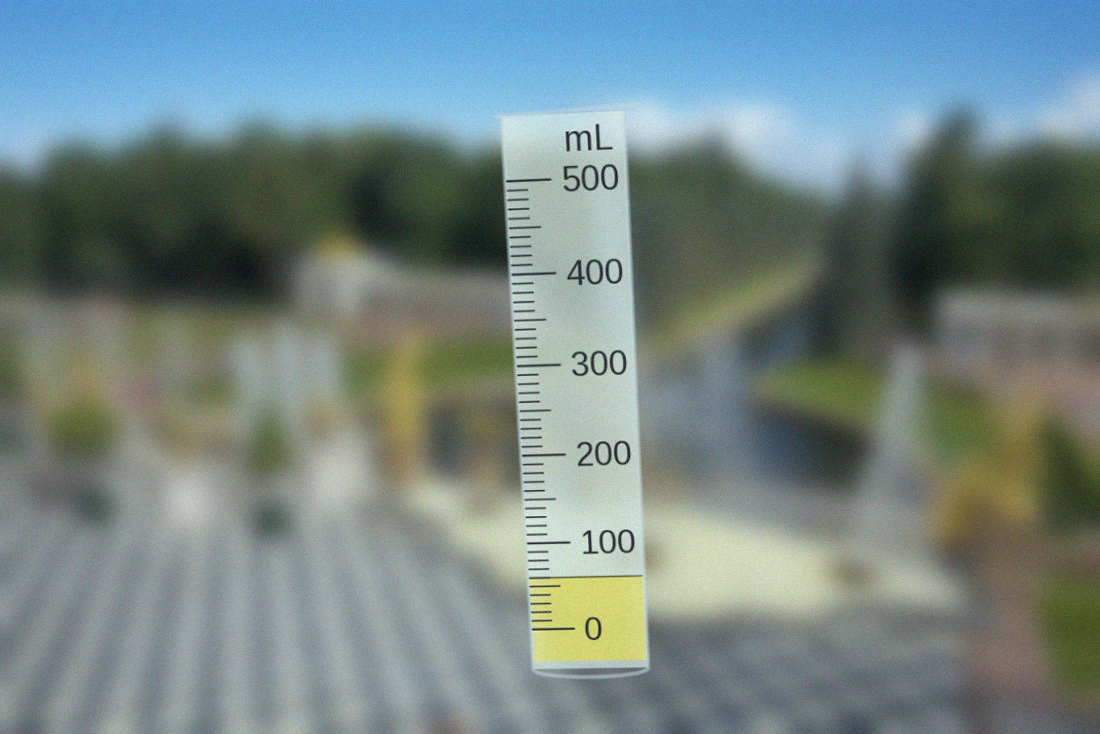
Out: value=60 unit=mL
